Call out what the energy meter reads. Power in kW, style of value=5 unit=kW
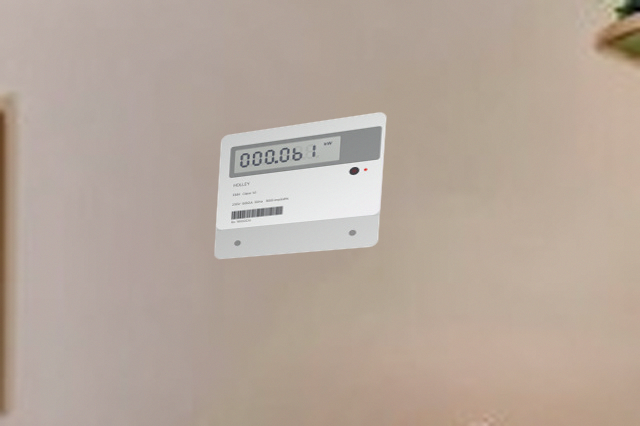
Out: value=0.061 unit=kW
